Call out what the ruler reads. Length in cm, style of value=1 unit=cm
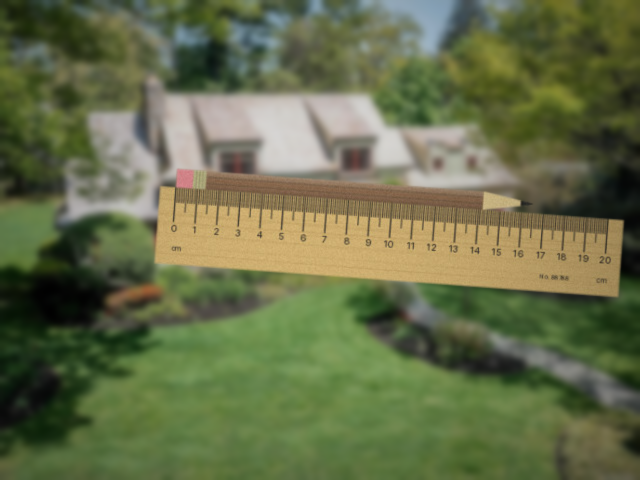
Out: value=16.5 unit=cm
